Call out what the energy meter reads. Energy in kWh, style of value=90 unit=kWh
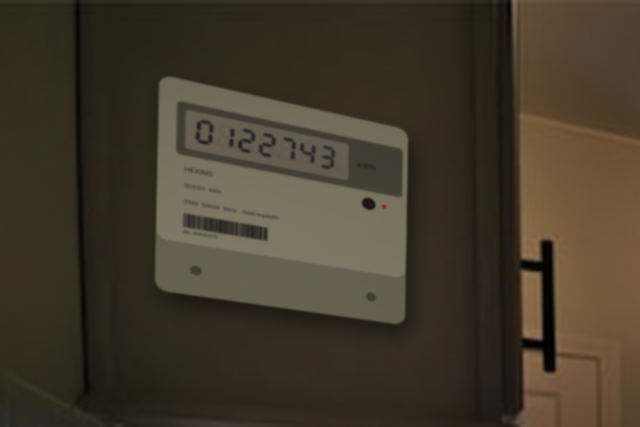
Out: value=122743 unit=kWh
